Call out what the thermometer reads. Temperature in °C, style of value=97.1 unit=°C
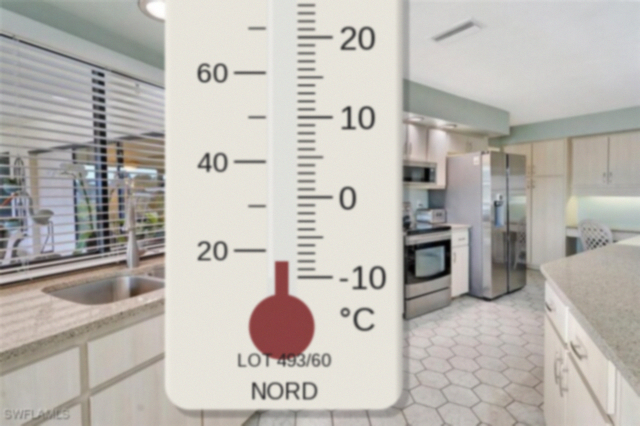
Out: value=-8 unit=°C
